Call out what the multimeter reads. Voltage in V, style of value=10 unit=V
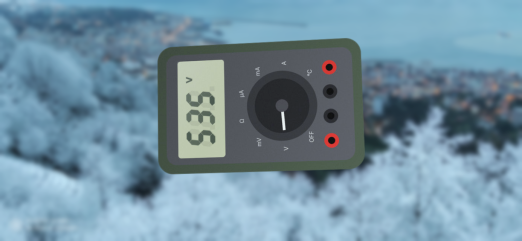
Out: value=535 unit=V
